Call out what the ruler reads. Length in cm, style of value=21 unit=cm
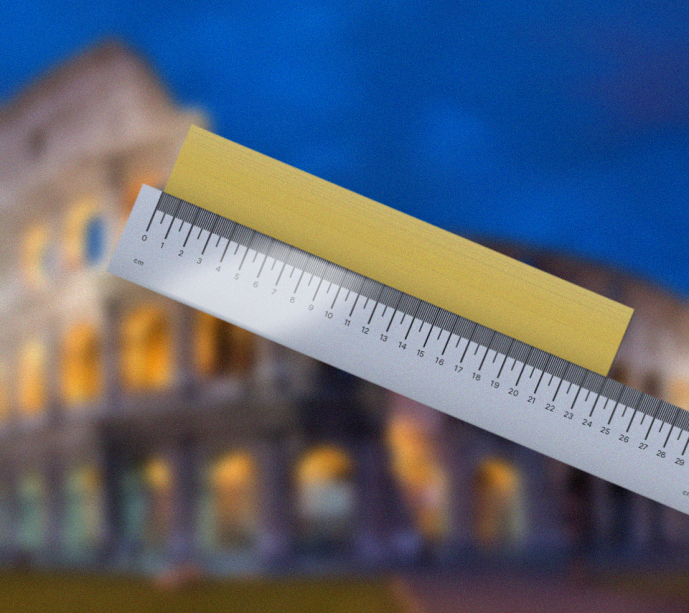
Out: value=24 unit=cm
